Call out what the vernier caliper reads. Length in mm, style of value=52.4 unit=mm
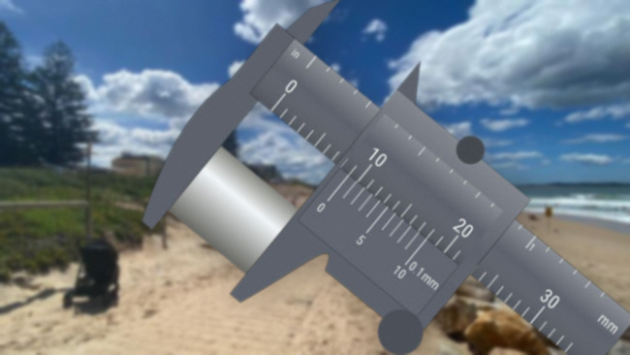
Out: value=9.0 unit=mm
